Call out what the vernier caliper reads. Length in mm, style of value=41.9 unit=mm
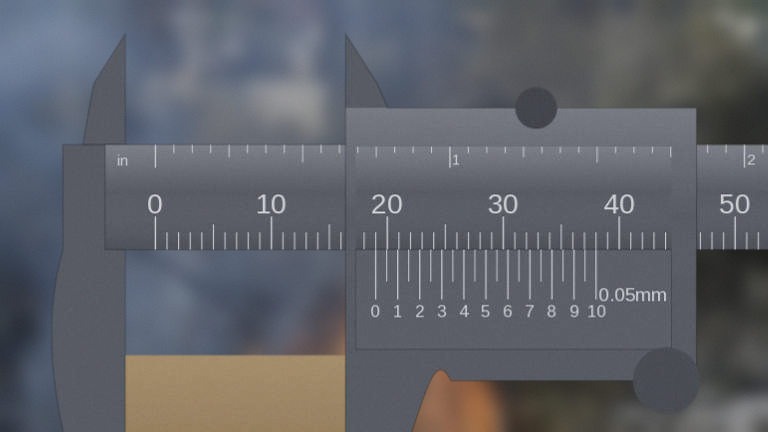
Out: value=19.0 unit=mm
